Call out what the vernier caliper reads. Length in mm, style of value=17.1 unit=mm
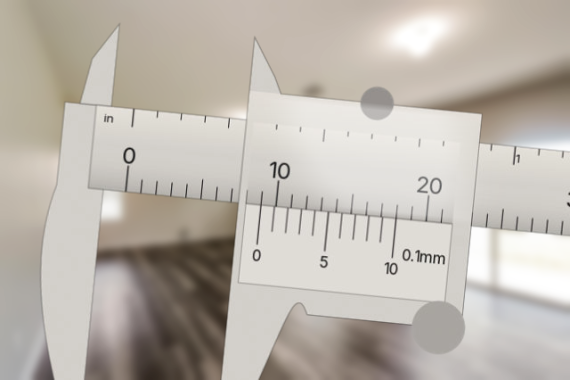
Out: value=9.0 unit=mm
